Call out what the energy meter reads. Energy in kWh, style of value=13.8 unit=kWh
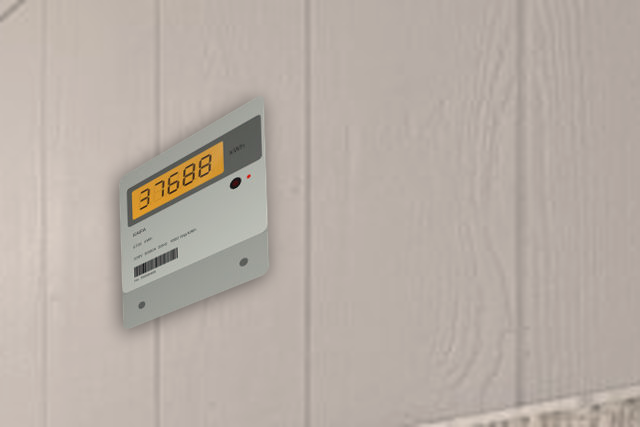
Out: value=37688 unit=kWh
